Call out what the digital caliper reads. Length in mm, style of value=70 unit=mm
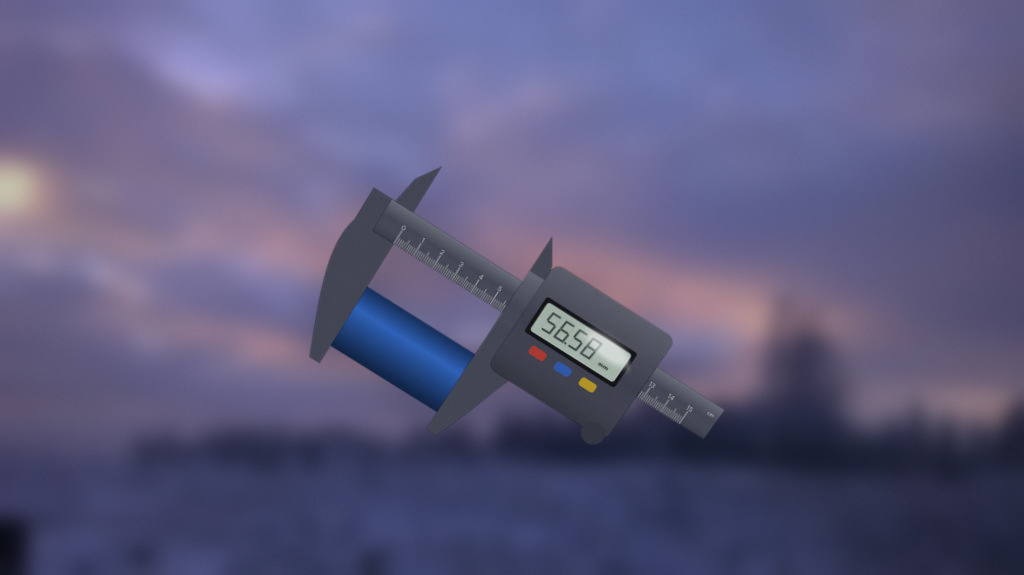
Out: value=56.58 unit=mm
